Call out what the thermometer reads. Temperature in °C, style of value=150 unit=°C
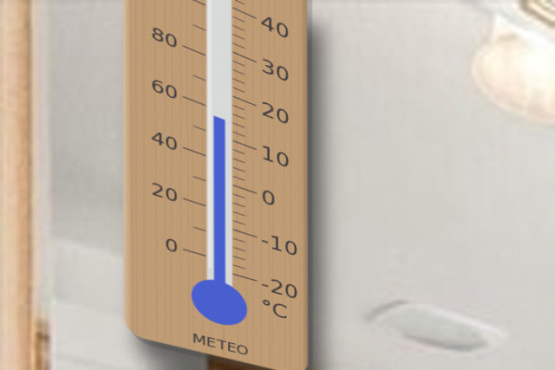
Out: value=14 unit=°C
